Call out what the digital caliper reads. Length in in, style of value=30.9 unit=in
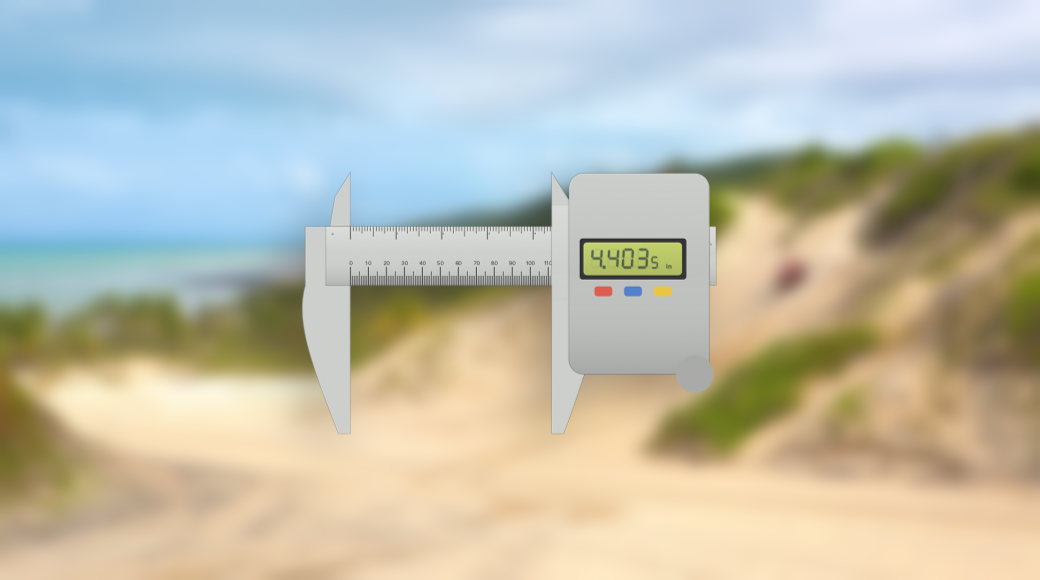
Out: value=4.4035 unit=in
